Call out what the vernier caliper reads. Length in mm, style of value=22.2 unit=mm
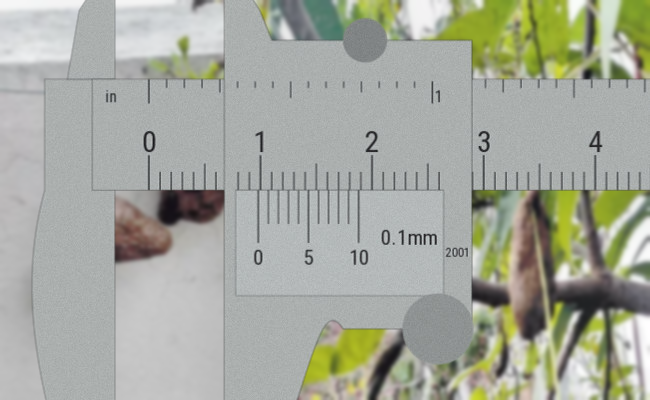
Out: value=9.8 unit=mm
